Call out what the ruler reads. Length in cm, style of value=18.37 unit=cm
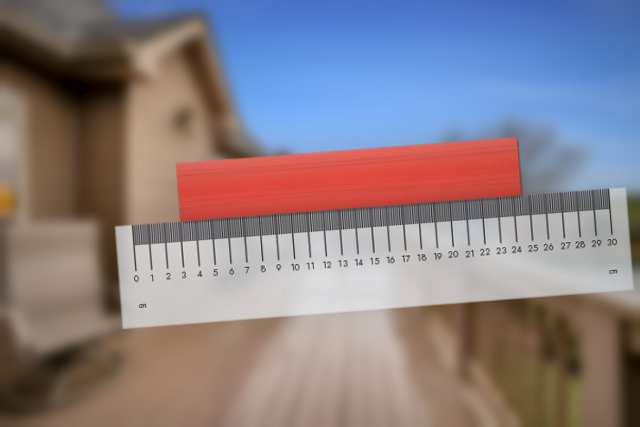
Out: value=21.5 unit=cm
